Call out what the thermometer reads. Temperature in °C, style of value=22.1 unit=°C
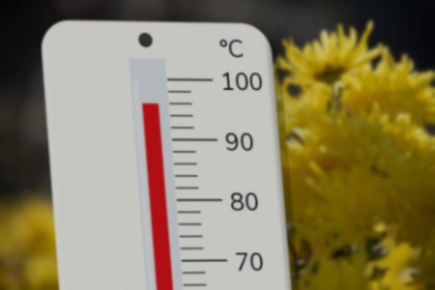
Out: value=96 unit=°C
